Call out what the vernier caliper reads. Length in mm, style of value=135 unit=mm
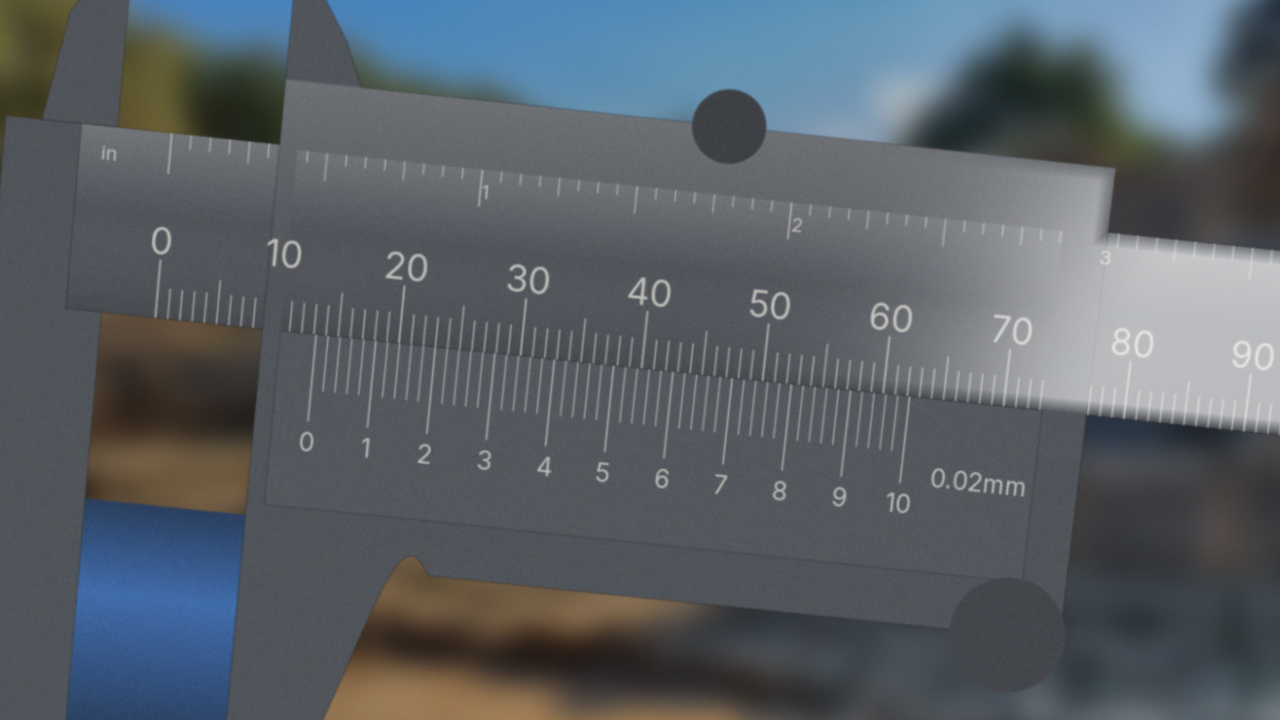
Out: value=13.2 unit=mm
